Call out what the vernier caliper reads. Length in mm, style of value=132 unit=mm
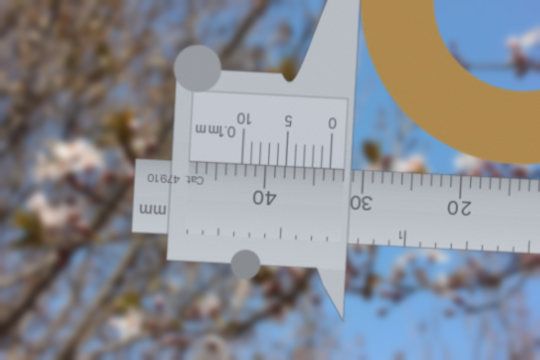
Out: value=33.4 unit=mm
